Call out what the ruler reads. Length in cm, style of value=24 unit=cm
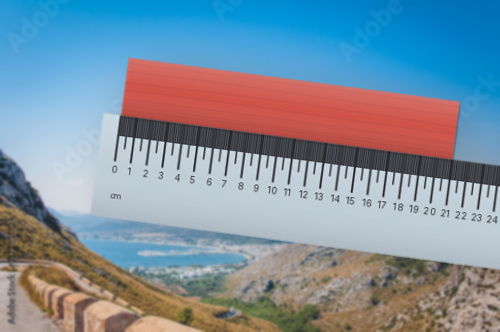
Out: value=21 unit=cm
